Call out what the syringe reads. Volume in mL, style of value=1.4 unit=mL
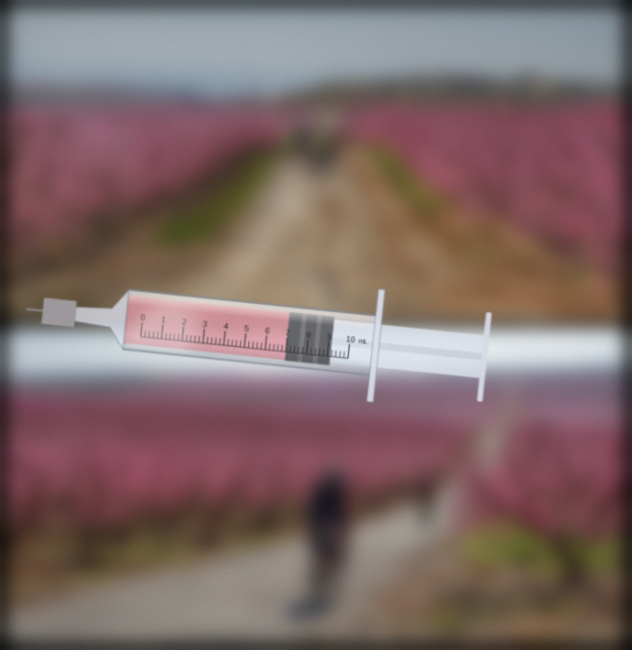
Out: value=7 unit=mL
